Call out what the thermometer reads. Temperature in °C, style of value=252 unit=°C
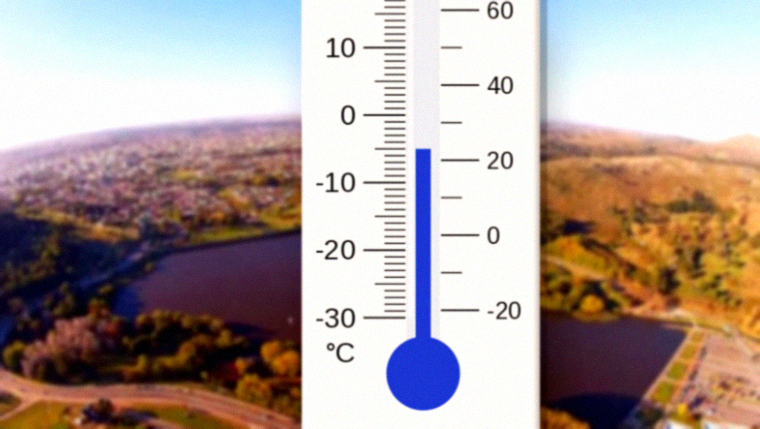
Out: value=-5 unit=°C
